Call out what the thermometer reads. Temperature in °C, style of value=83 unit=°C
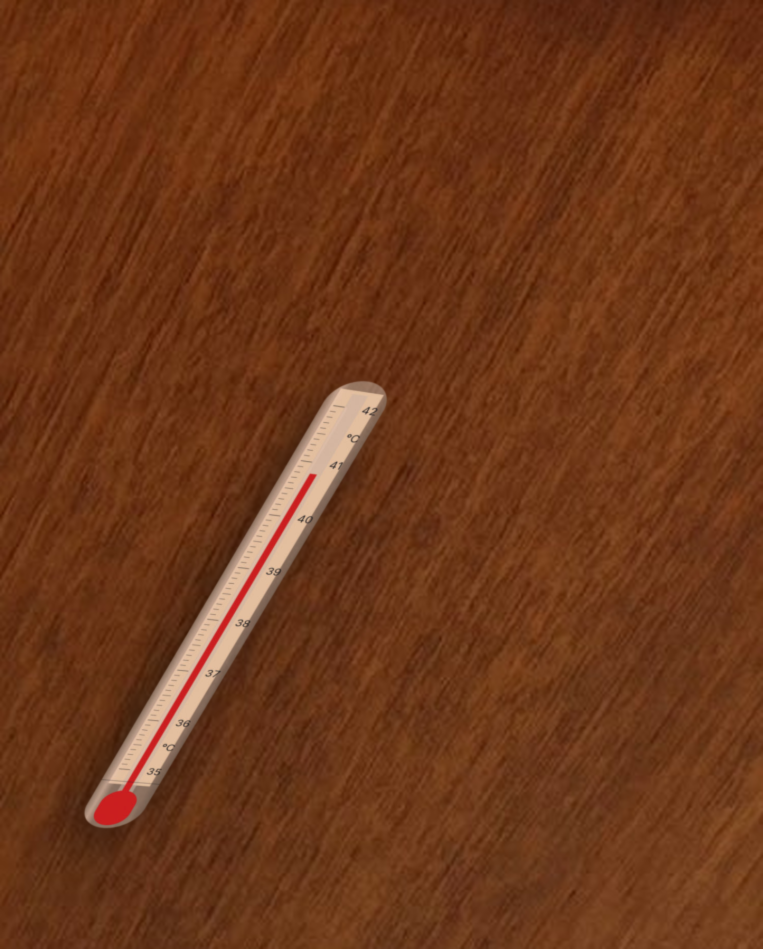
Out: value=40.8 unit=°C
